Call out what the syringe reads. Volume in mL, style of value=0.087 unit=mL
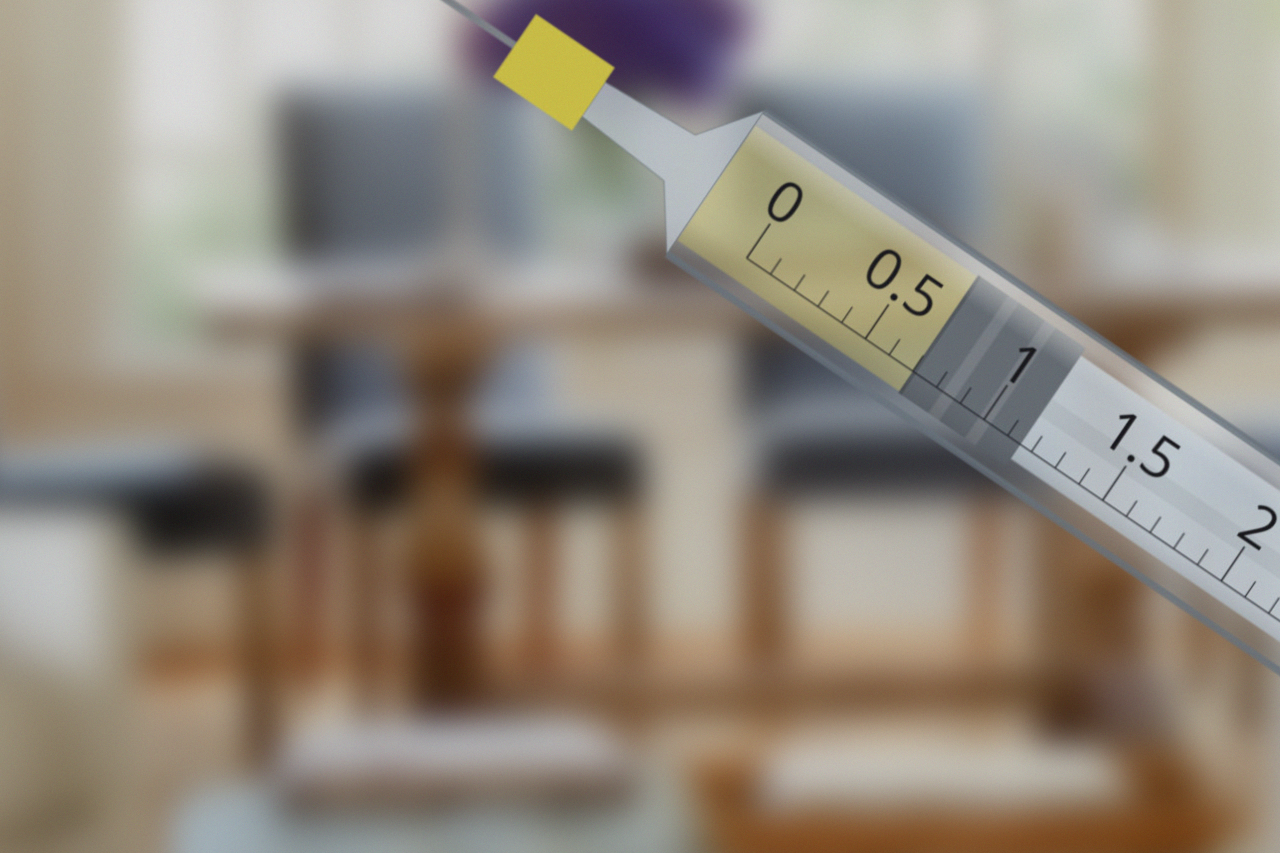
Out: value=0.7 unit=mL
